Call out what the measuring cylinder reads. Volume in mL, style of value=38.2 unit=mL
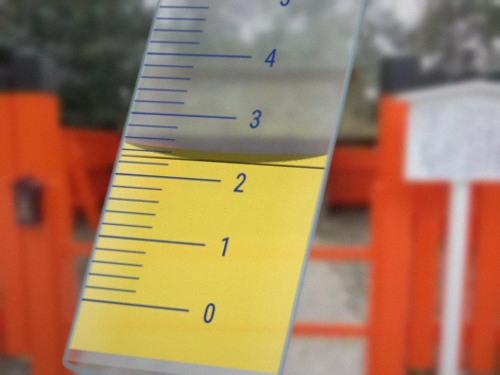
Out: value=2.3 unit=mL
